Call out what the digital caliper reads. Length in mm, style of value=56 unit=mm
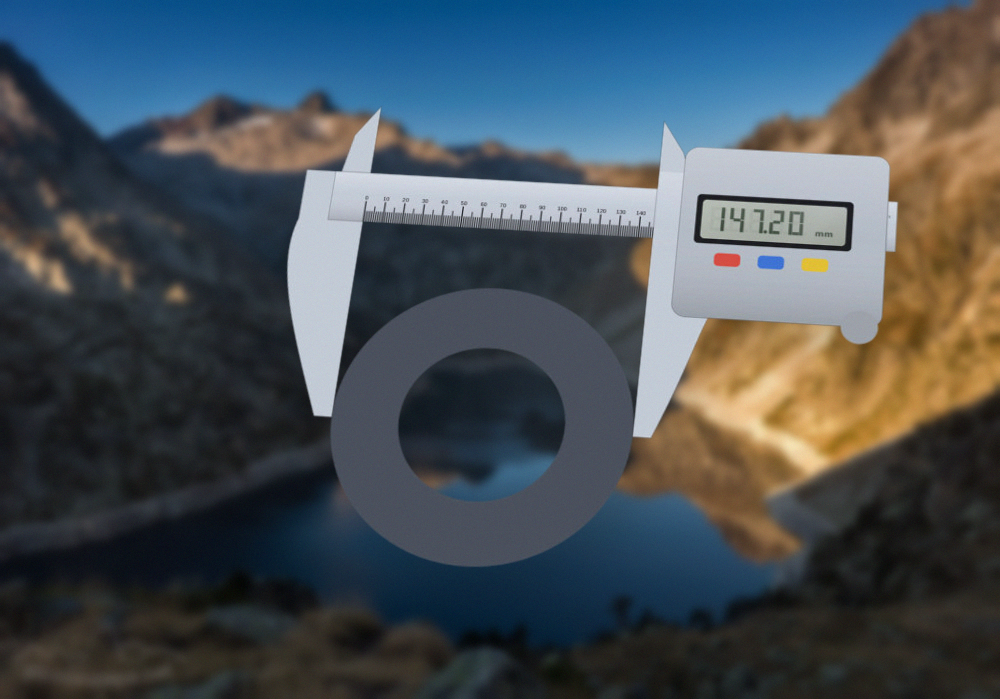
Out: value=147.20 unit=mm
